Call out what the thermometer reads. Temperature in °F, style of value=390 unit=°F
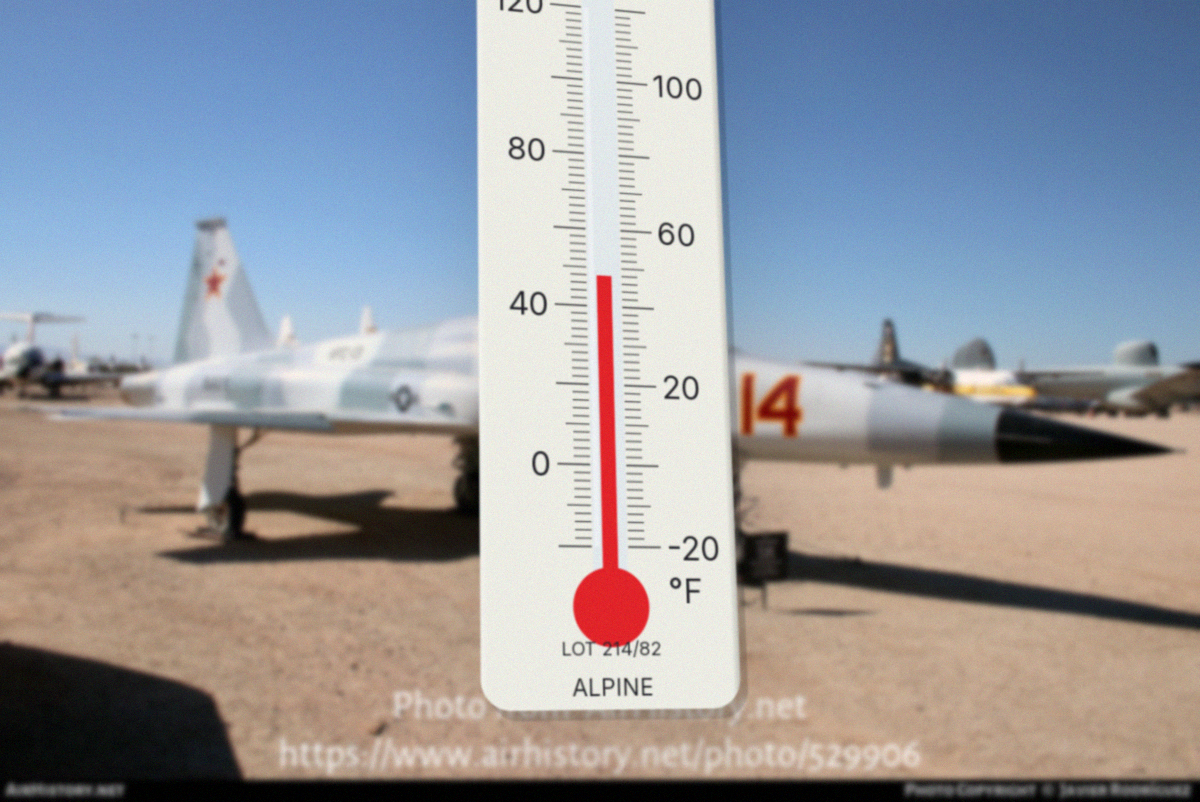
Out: value=48 unit=°F
